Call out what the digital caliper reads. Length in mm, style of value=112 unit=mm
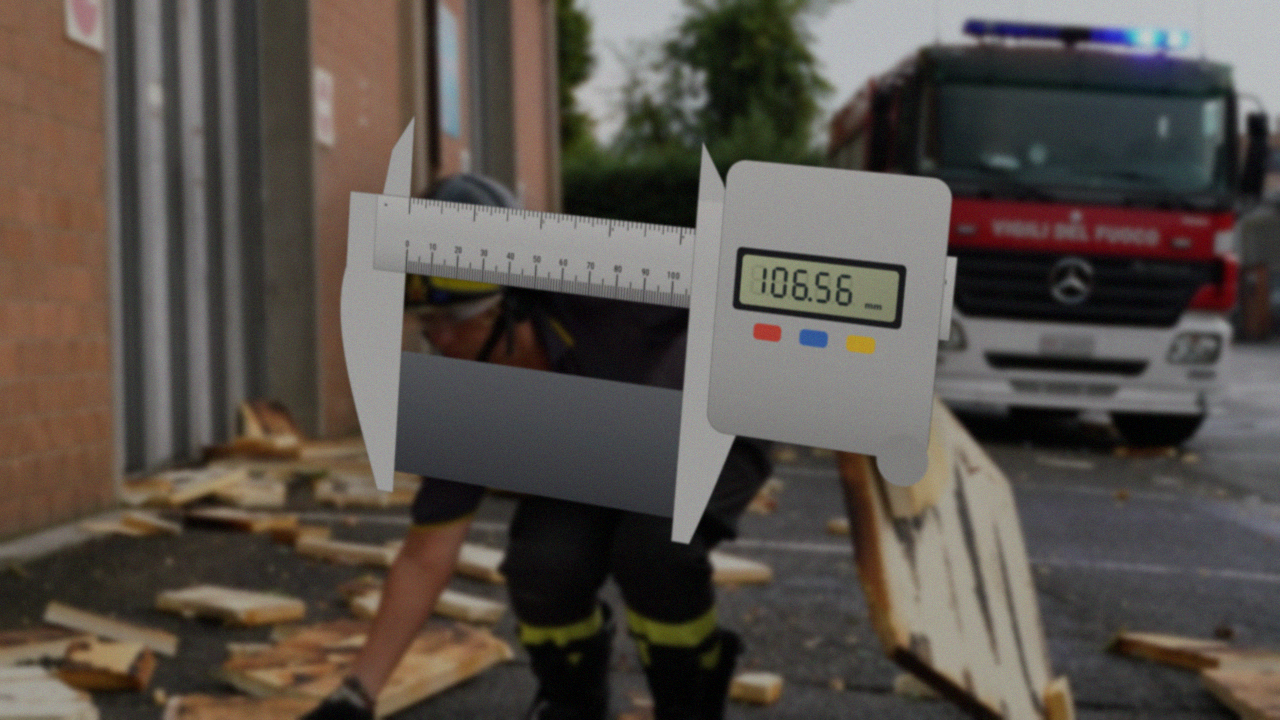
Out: value=106.56 unit=mm
